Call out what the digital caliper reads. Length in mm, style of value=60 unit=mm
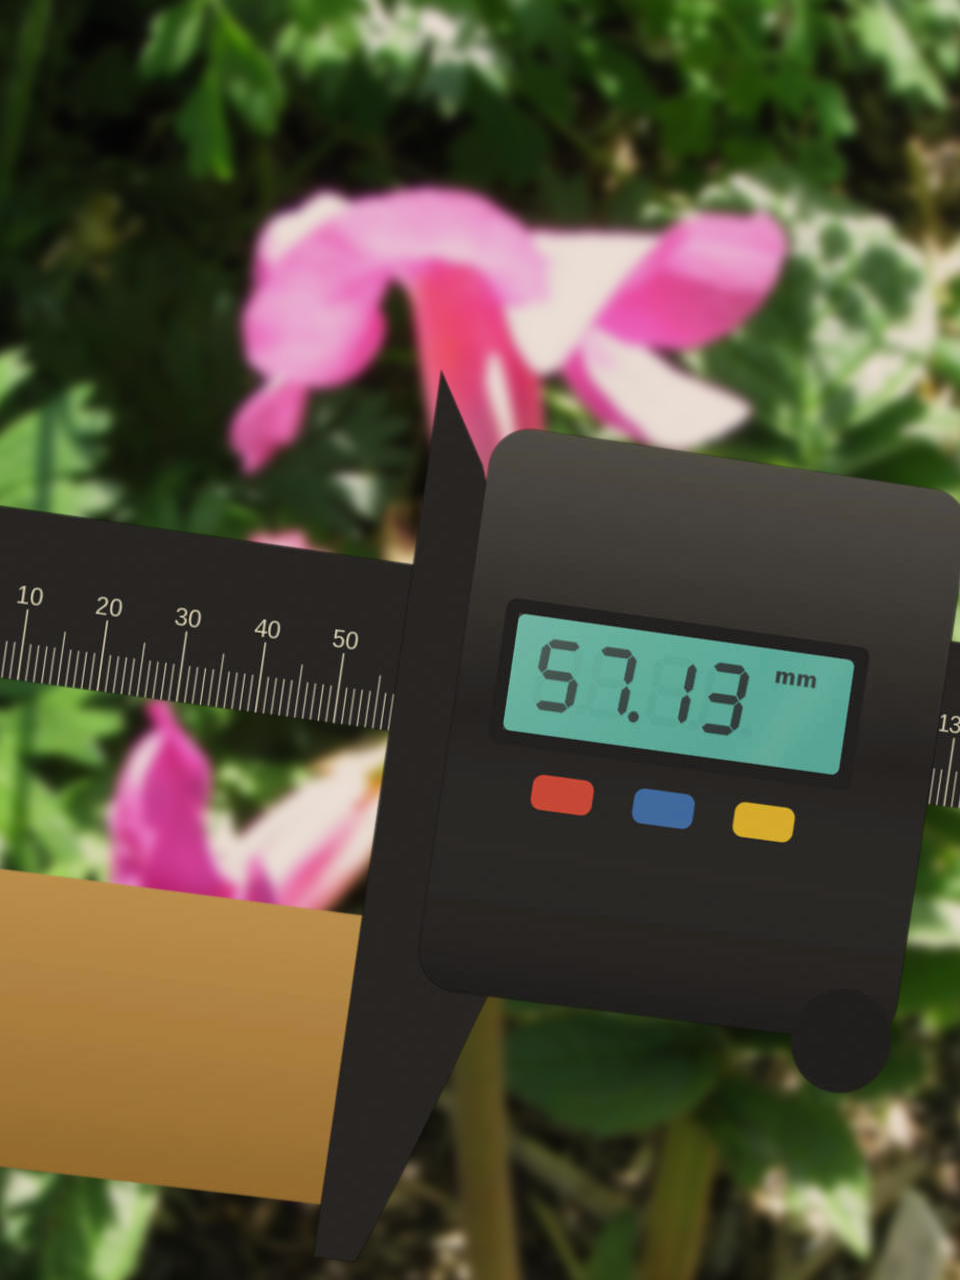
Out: value=57.13 unit=mm
